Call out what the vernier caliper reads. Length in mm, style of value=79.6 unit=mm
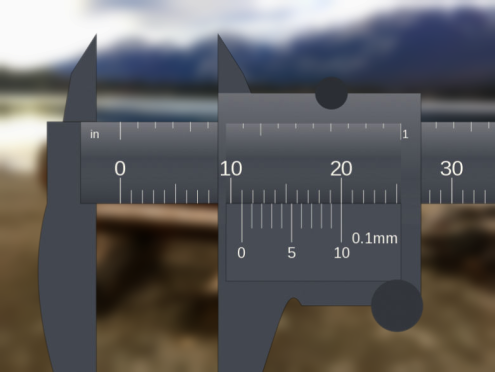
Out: value=11.0 unit=mm
